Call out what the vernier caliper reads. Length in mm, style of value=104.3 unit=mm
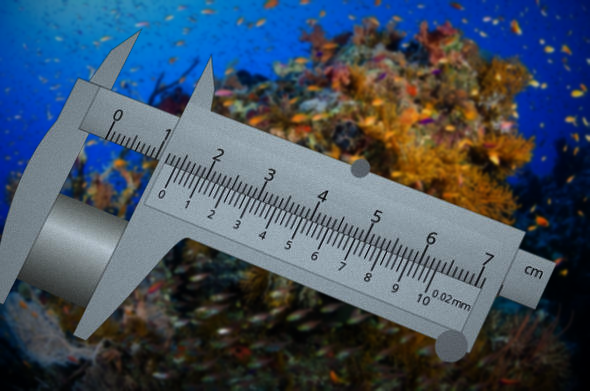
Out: value=14.0 unit=mm
